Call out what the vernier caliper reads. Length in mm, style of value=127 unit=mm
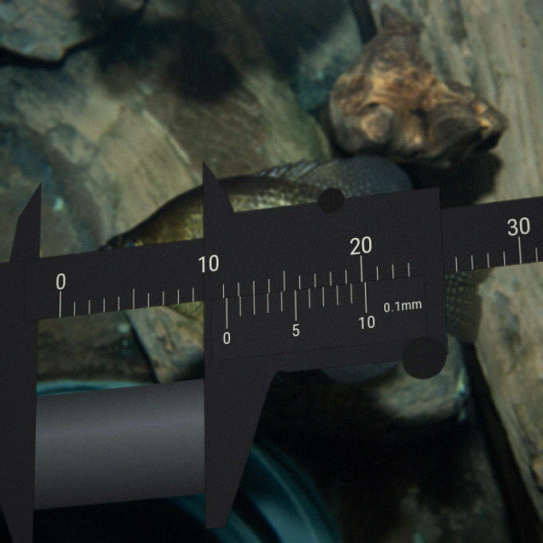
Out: value=11.2 unit=mm
